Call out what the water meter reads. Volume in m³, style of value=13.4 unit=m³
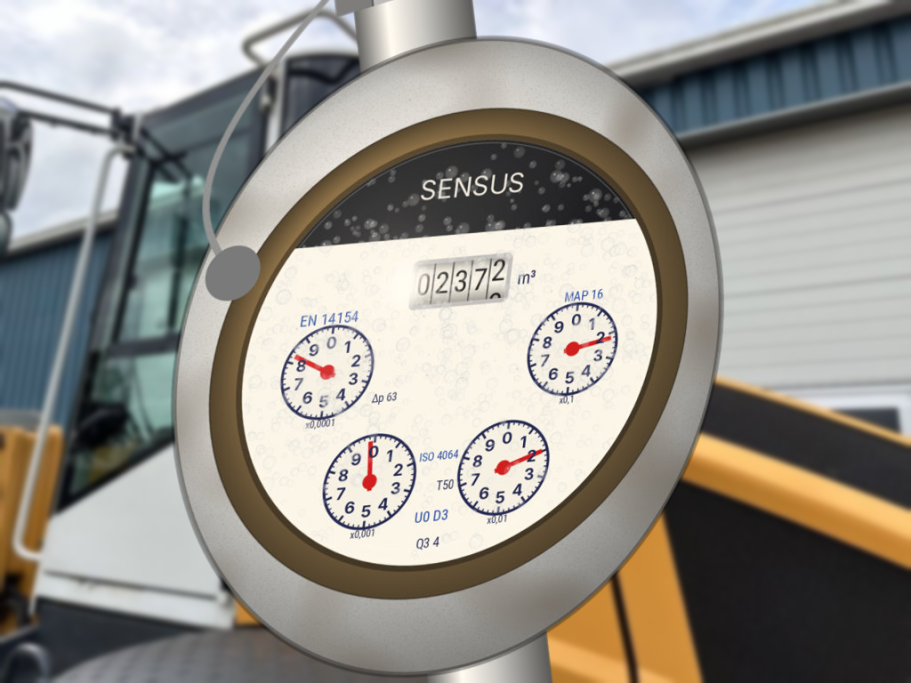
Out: value=2372.2198 unit=m³
